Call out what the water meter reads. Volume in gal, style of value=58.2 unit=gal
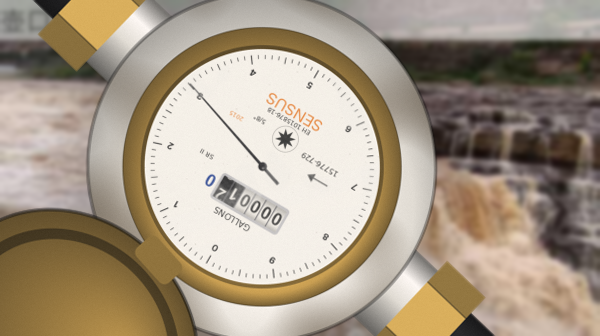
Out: value=123.0 unit=gal
